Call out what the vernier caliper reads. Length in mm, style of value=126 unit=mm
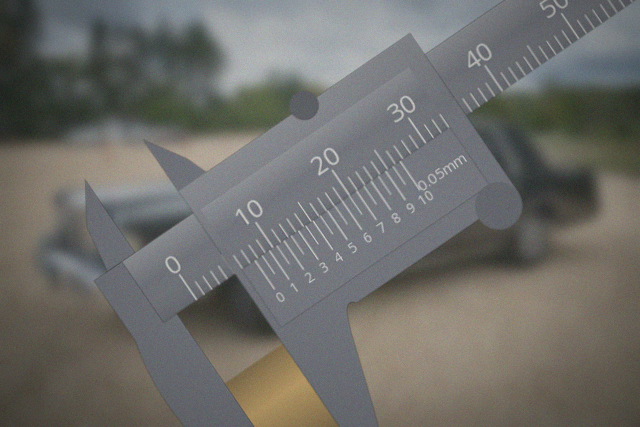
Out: value=7.6 unit=mm
